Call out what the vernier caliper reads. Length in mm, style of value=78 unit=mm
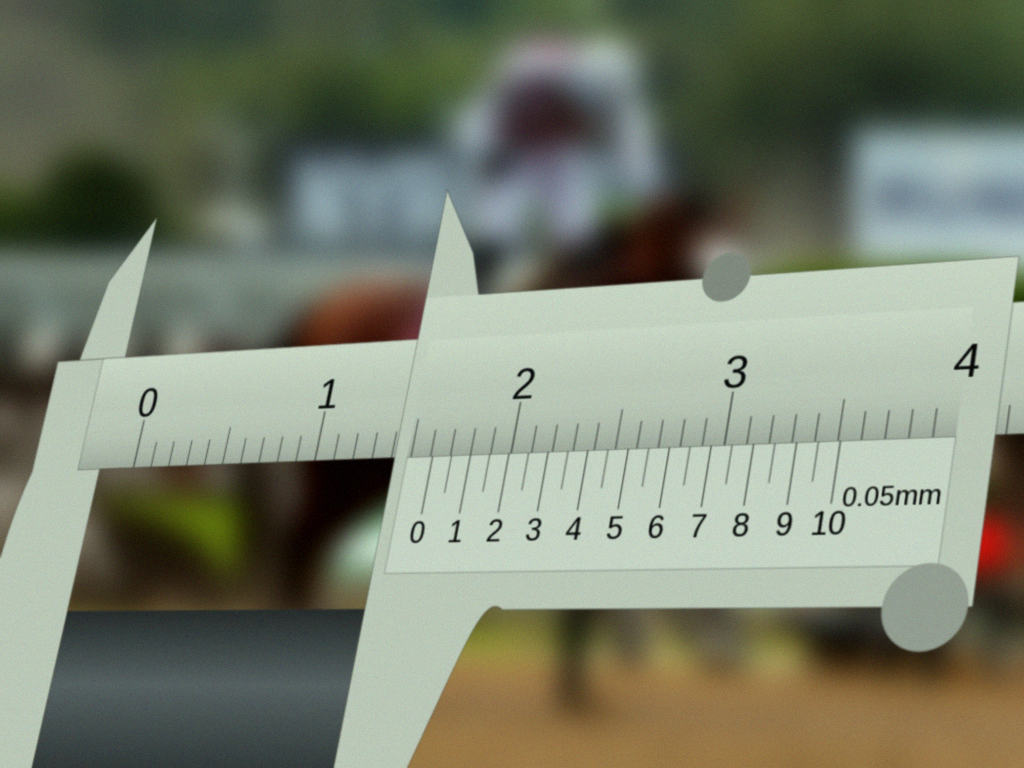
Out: value=16.1 unit=mm
